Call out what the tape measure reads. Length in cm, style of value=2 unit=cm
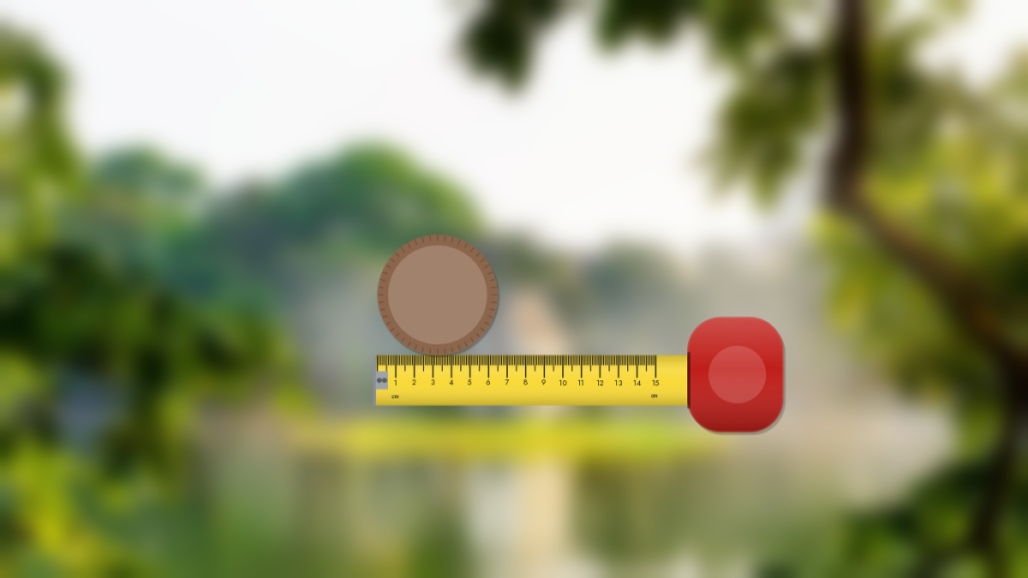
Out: value=6.5 unit=cm
